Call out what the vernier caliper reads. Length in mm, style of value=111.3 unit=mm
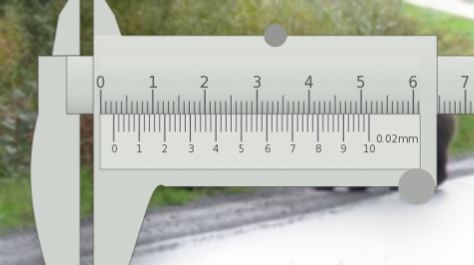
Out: value=2.5 unit=mm
